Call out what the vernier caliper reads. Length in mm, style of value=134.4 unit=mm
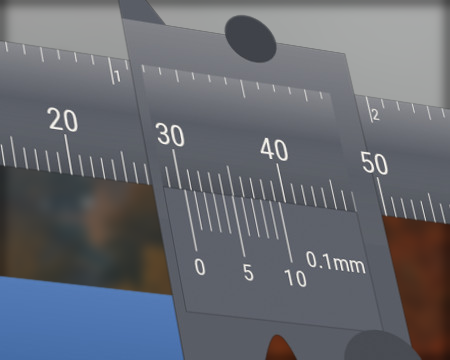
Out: value=30.4 unit=mm
